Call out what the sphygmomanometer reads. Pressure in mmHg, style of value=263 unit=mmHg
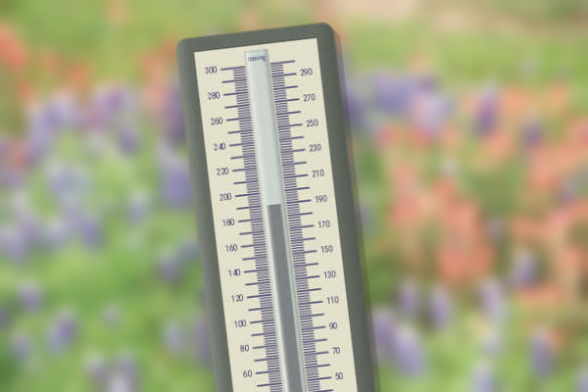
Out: value=190 unit=mmHg
